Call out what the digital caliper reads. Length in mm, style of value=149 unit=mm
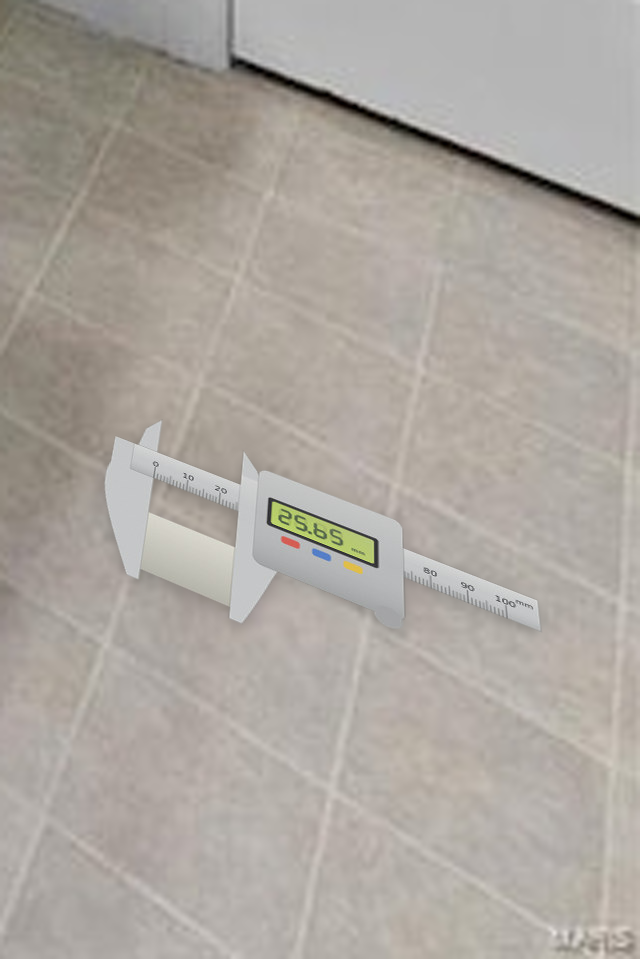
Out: value=25.65 unit=mm
